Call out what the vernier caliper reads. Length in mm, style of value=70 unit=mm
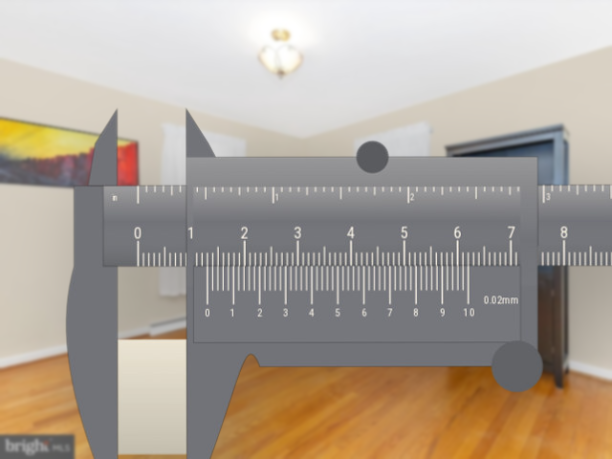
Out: value=13.0 unit=mm
